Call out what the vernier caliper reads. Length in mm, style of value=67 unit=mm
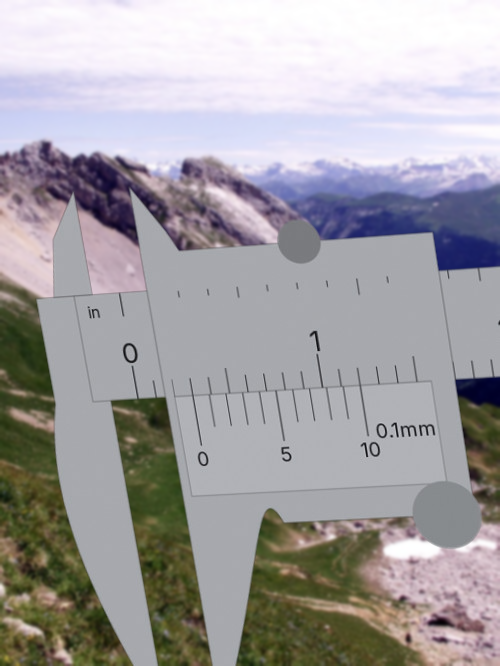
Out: value=3.0 unit=mm
